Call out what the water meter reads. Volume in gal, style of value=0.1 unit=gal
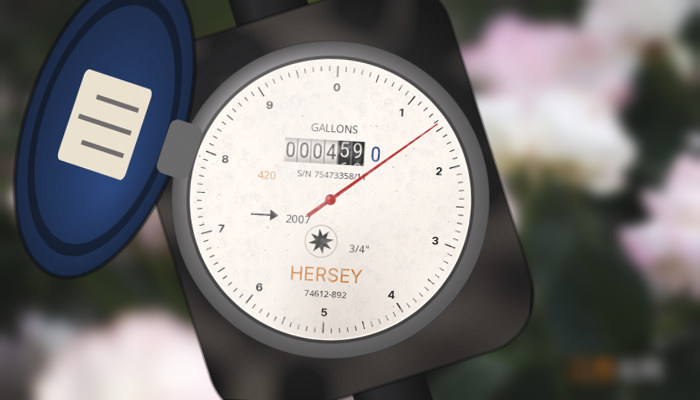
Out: value=4591.4 unit=gal
